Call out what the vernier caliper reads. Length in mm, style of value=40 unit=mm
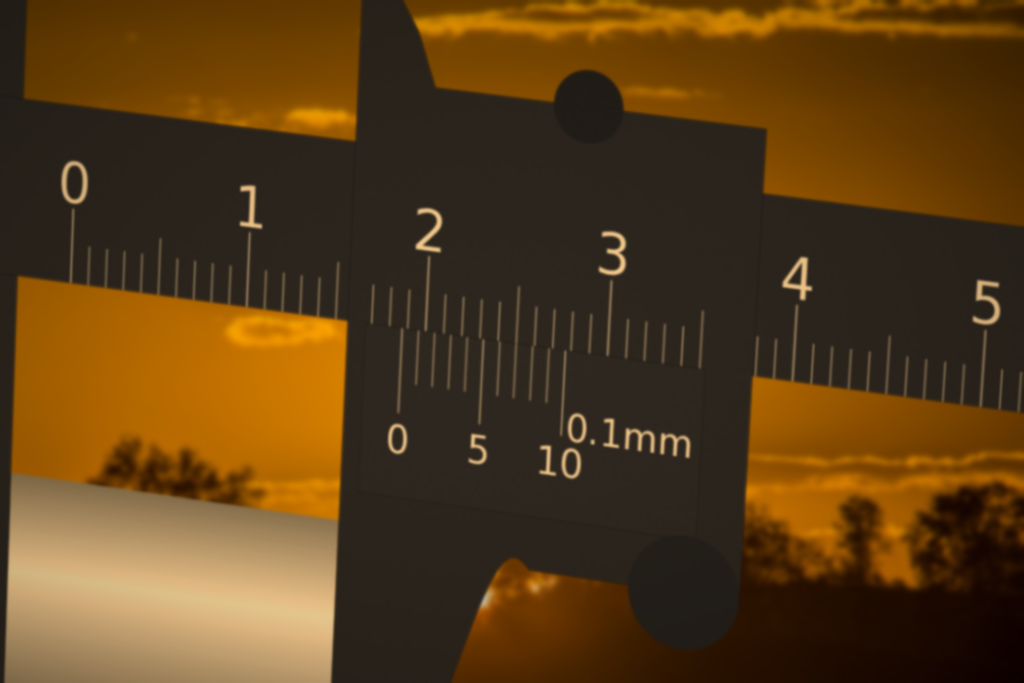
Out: value=18.7 unit=mm
